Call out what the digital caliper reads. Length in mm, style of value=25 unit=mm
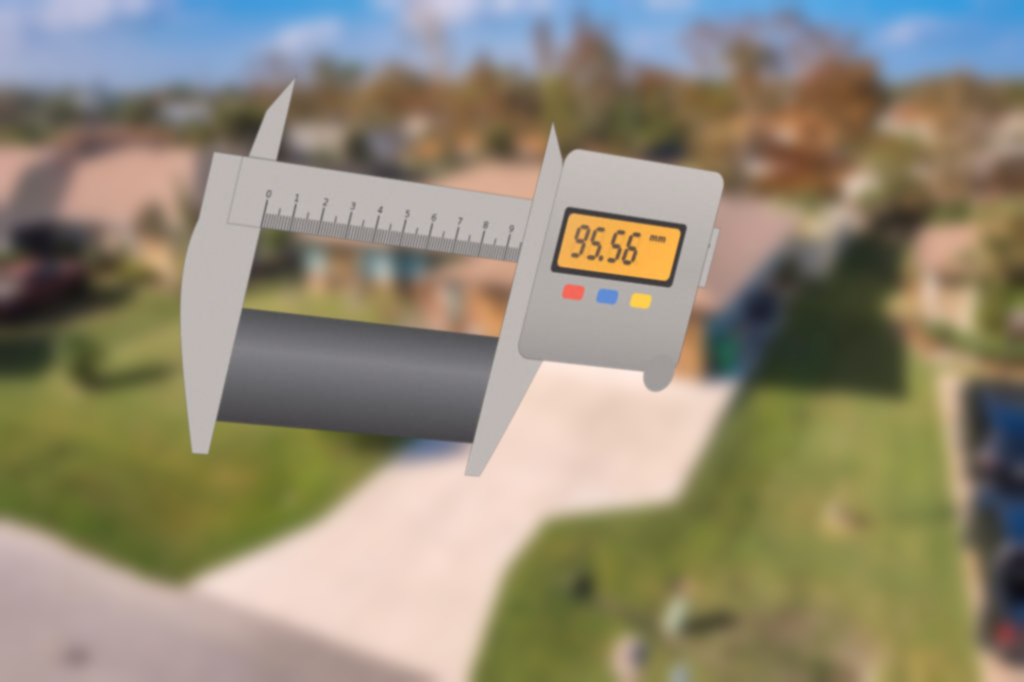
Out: value=95.56 unit=mm
